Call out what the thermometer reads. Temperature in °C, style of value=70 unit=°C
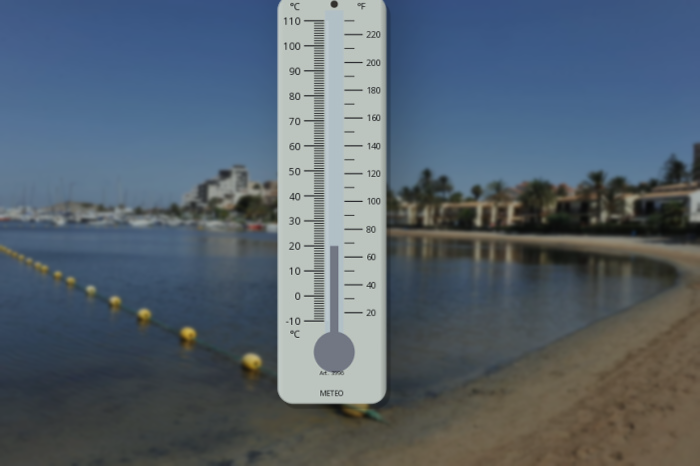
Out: value=20 unit=°C
